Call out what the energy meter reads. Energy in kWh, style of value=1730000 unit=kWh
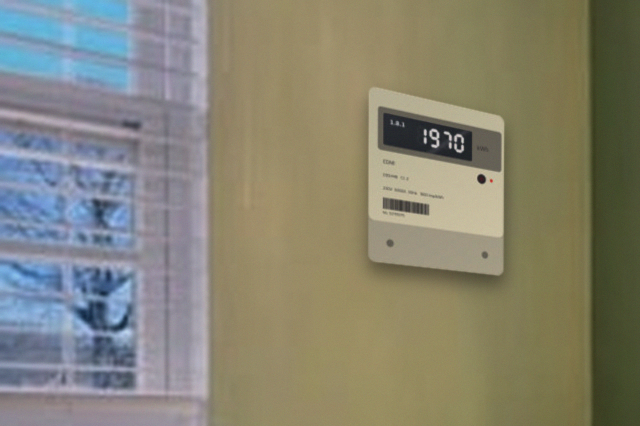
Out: value=1970 unit=kWh
